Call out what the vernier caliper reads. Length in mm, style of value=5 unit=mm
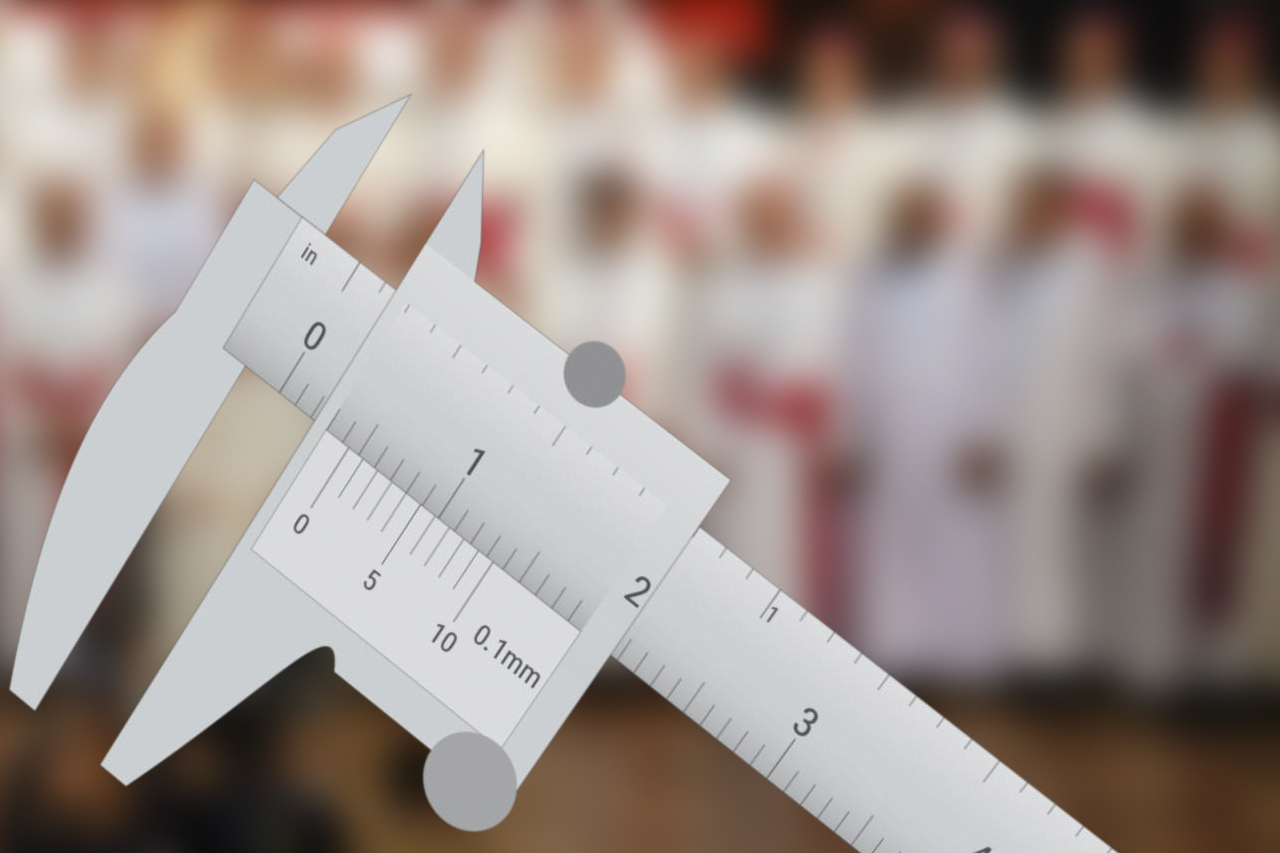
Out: value=4.4 unit=mm
